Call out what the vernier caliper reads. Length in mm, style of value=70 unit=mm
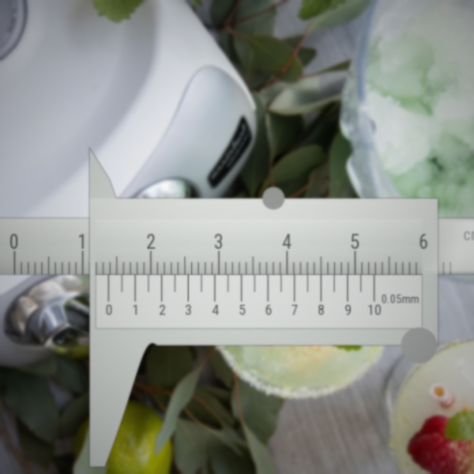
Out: value=13.8 unit=mm
